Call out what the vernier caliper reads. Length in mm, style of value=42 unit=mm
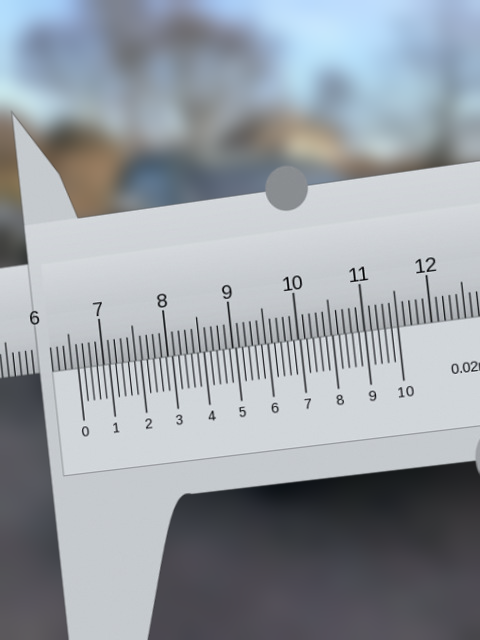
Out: value=66.0 unit=mm
